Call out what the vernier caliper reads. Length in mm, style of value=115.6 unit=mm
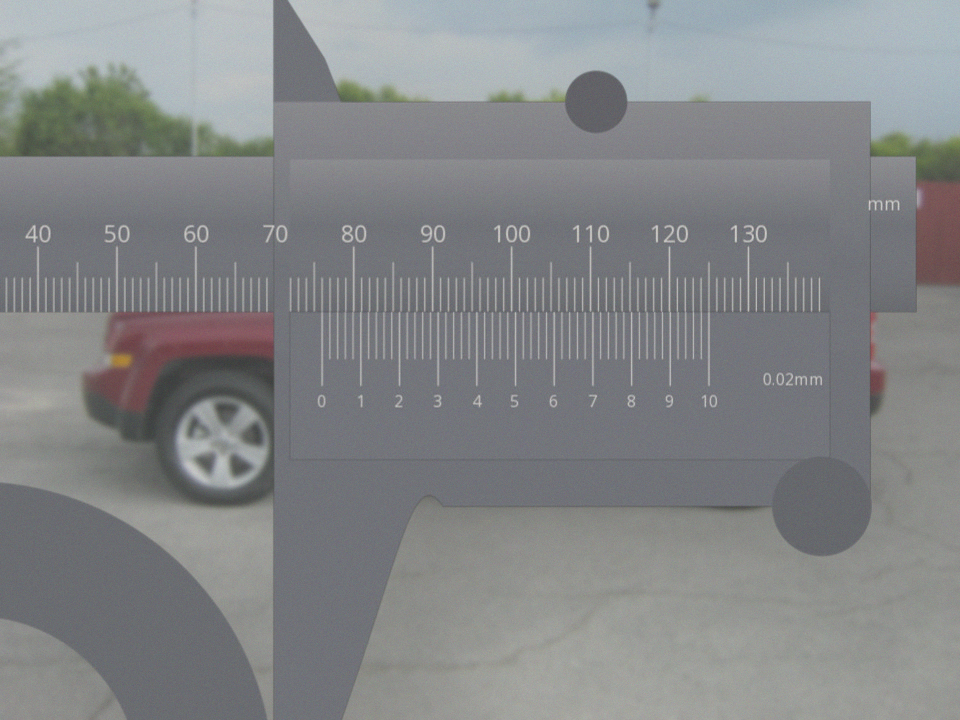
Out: value=76.0 unit=mm
